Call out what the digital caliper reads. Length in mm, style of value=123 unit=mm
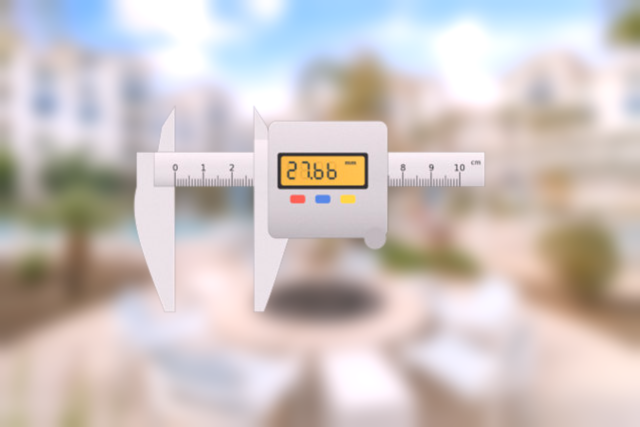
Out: value=27.66 unit=mm
